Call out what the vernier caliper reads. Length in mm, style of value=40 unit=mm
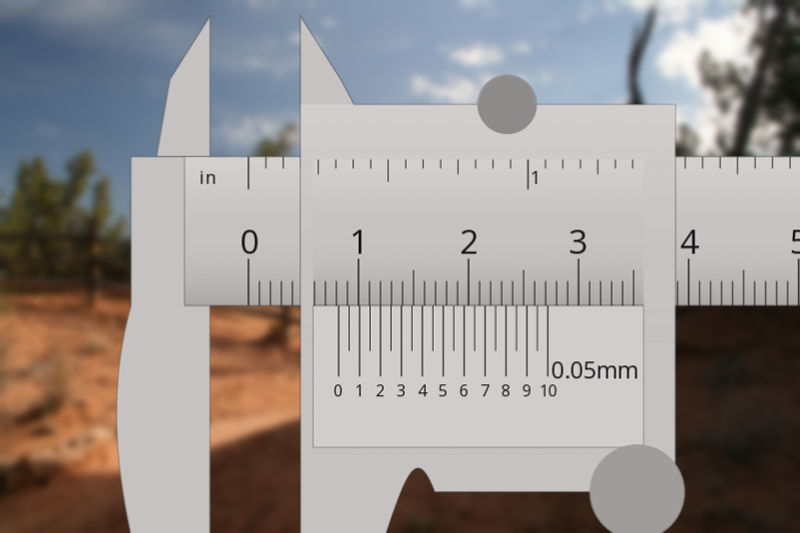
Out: value=8.2 unit=mm
